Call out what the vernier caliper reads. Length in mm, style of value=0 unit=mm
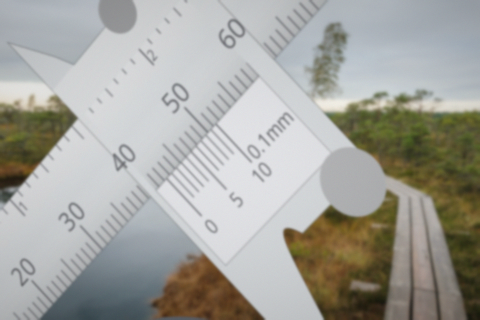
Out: value=42.4 unit=mm
